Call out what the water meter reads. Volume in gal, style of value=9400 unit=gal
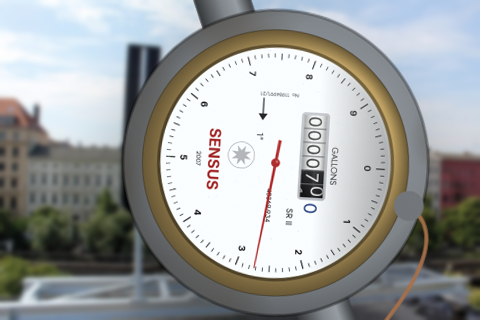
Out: value=702.7 unit=gal
